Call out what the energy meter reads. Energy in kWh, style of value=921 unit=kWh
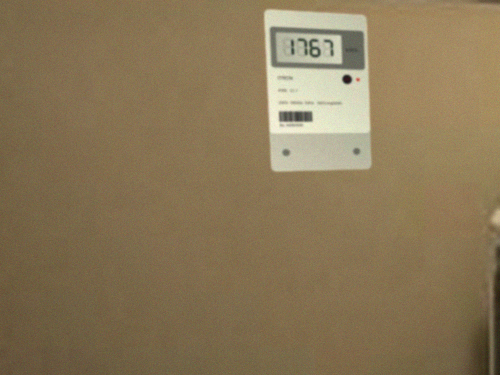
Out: value=1767 unit=kWh
